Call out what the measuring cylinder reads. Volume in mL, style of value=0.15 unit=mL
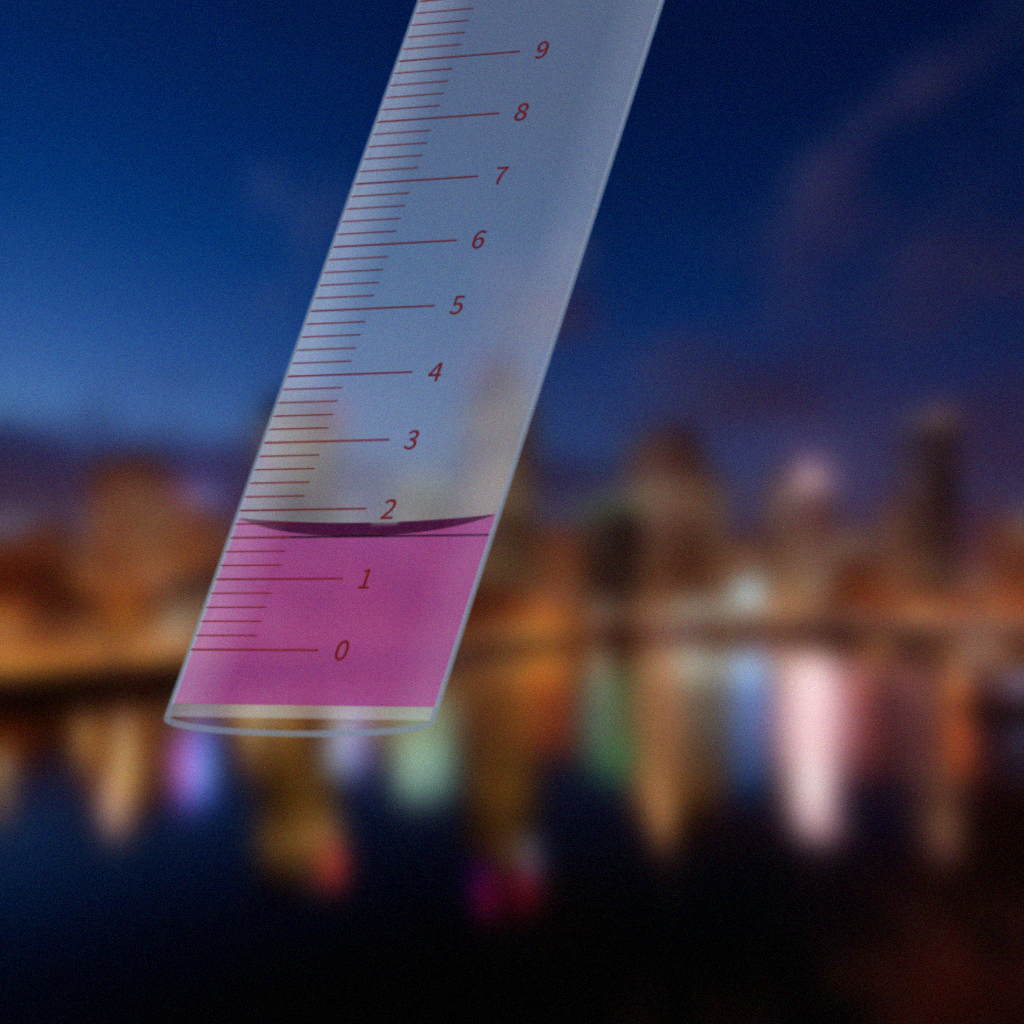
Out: value=1.6 unit=mL
